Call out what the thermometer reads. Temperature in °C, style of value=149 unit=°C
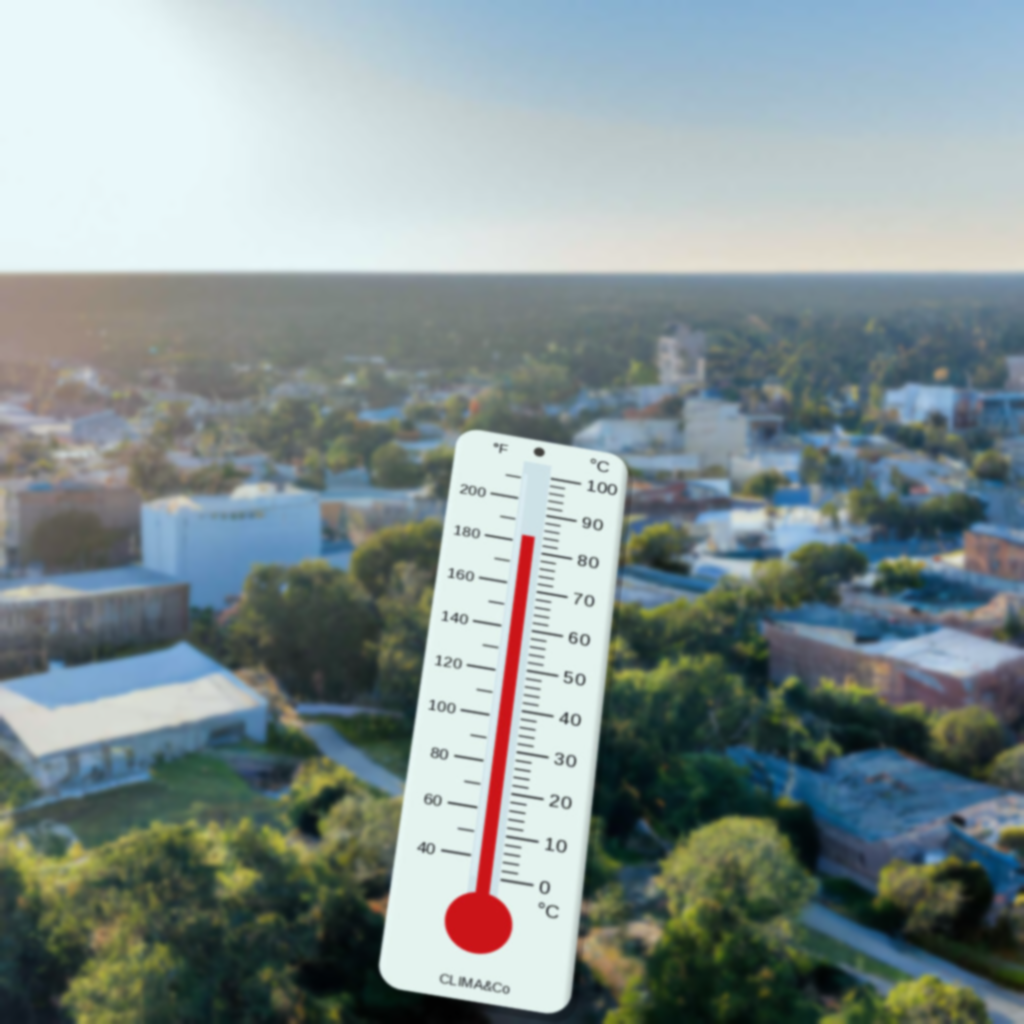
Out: value=84 unit=°C
